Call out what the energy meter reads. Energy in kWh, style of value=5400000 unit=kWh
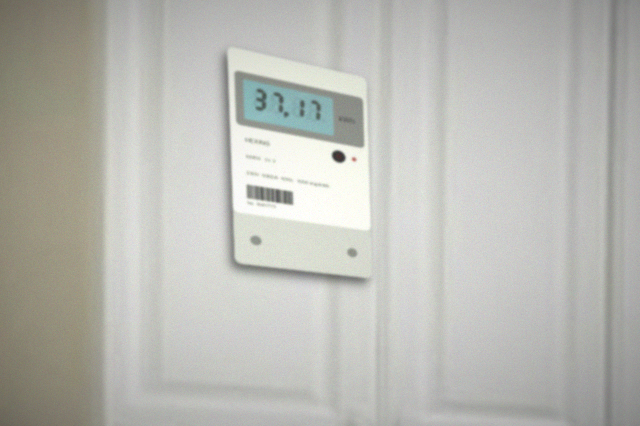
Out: value=37.17 unit=kWh
